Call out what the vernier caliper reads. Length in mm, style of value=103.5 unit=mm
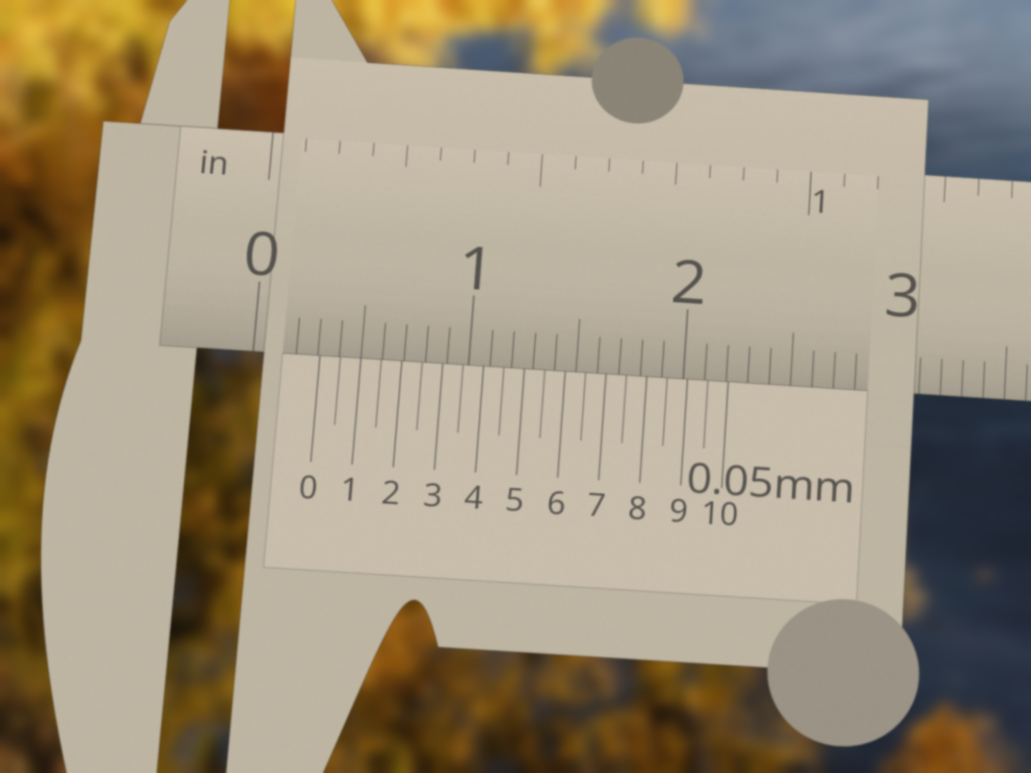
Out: value=3.1 unit=mm
